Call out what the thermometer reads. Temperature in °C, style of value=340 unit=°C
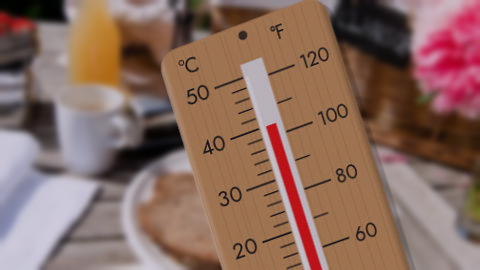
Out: value=40 unit=°C
